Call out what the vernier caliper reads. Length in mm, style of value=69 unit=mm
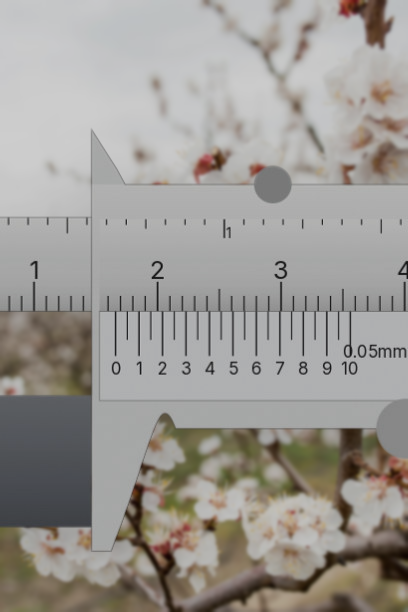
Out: value=16.6 unit=mm
